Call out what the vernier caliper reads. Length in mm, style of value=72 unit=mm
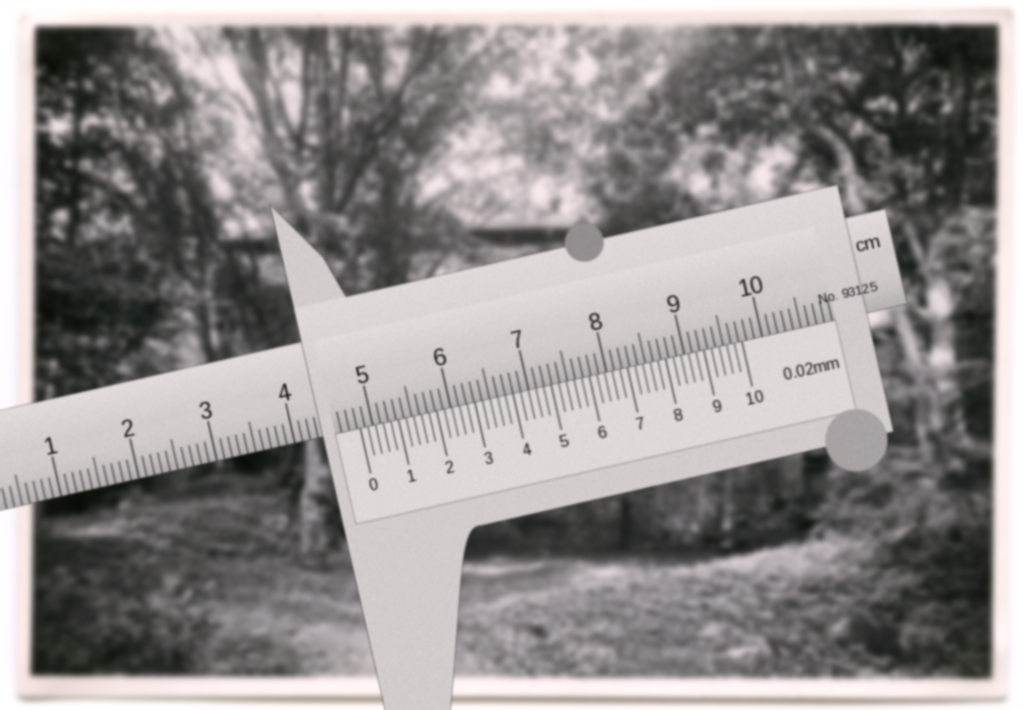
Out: value=48.4 unit=mm
